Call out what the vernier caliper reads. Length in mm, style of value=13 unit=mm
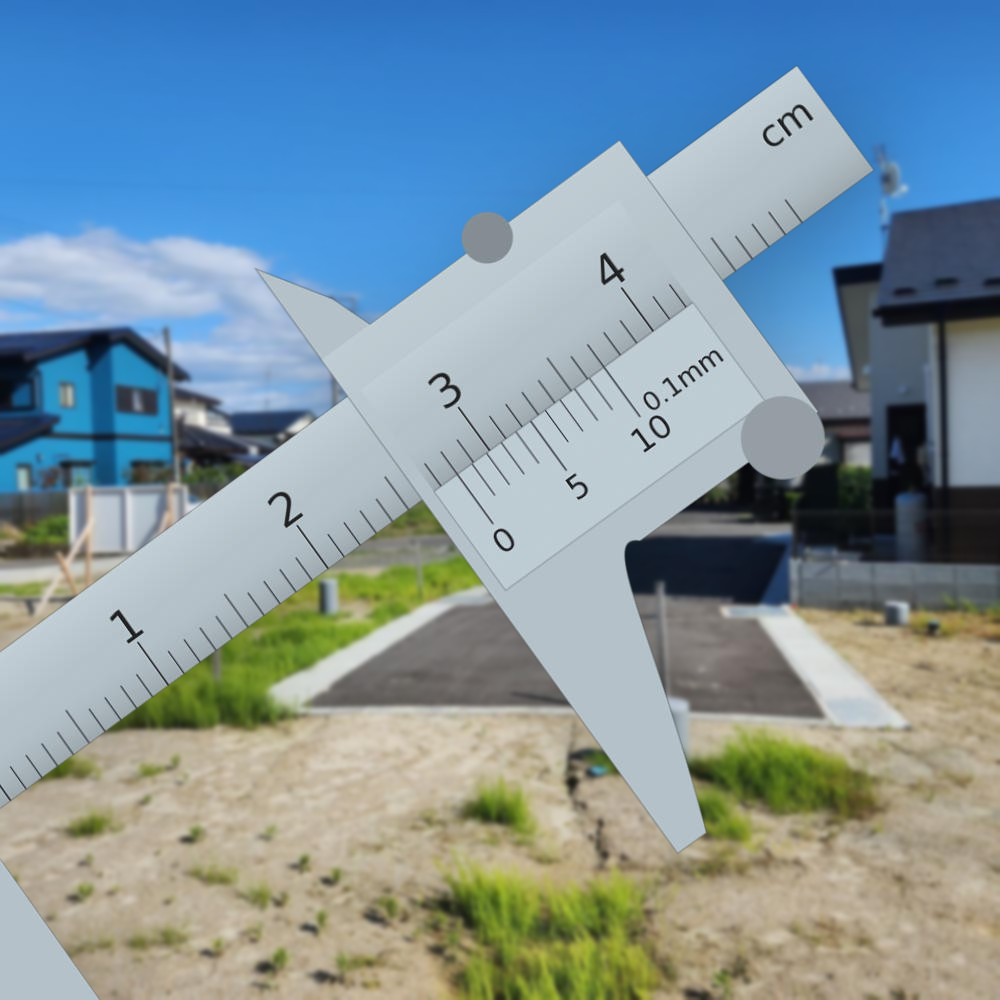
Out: value=28.0 unit=mm
